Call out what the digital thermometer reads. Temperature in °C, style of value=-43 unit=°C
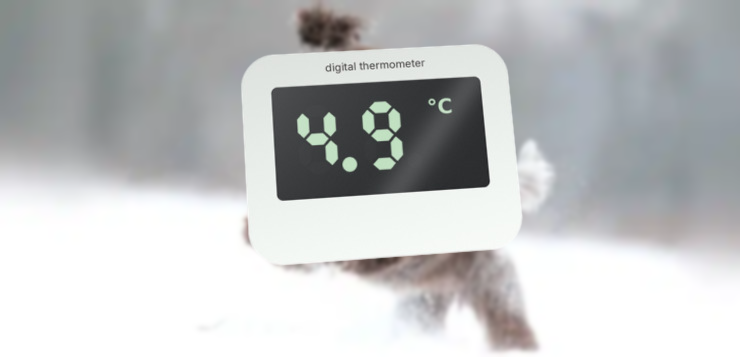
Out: value=4.9 unit=°C
